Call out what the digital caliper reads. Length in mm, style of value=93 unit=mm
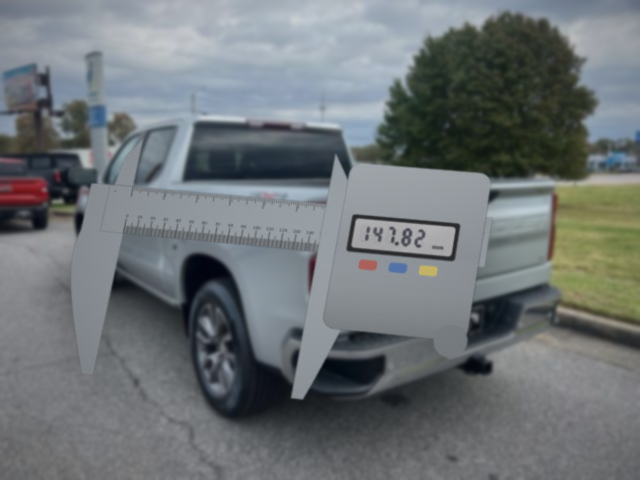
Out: value=147.82 unit=mm
